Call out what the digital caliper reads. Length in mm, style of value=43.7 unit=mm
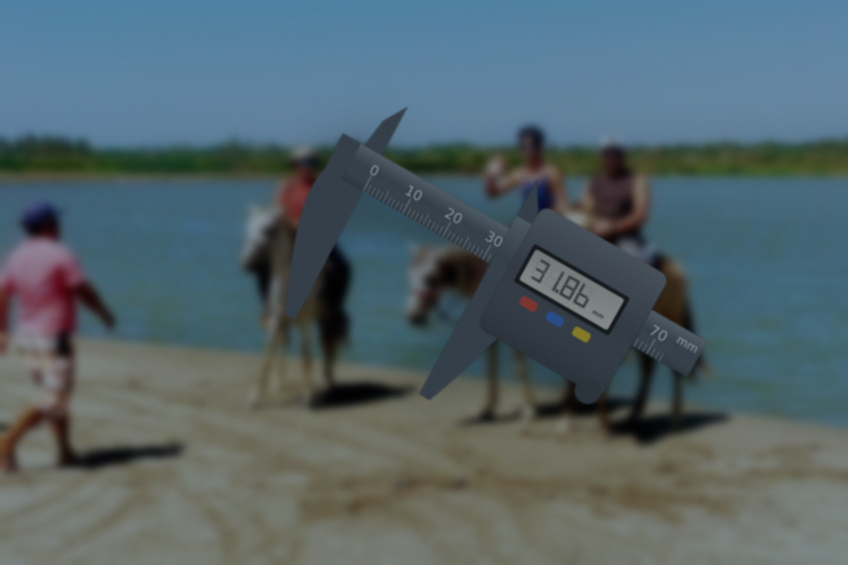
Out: value=31.86 unit=mm
